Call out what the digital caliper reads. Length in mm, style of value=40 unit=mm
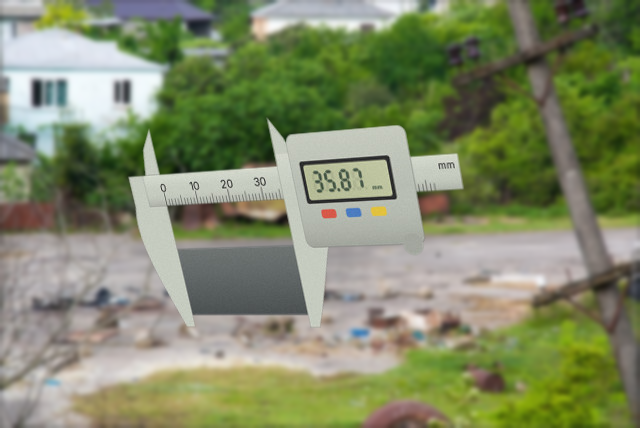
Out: value=35.87 unit=mm
